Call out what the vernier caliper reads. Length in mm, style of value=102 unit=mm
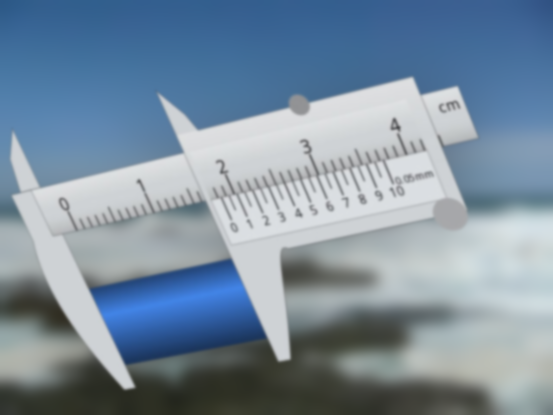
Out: value=18.4 unit=mm
